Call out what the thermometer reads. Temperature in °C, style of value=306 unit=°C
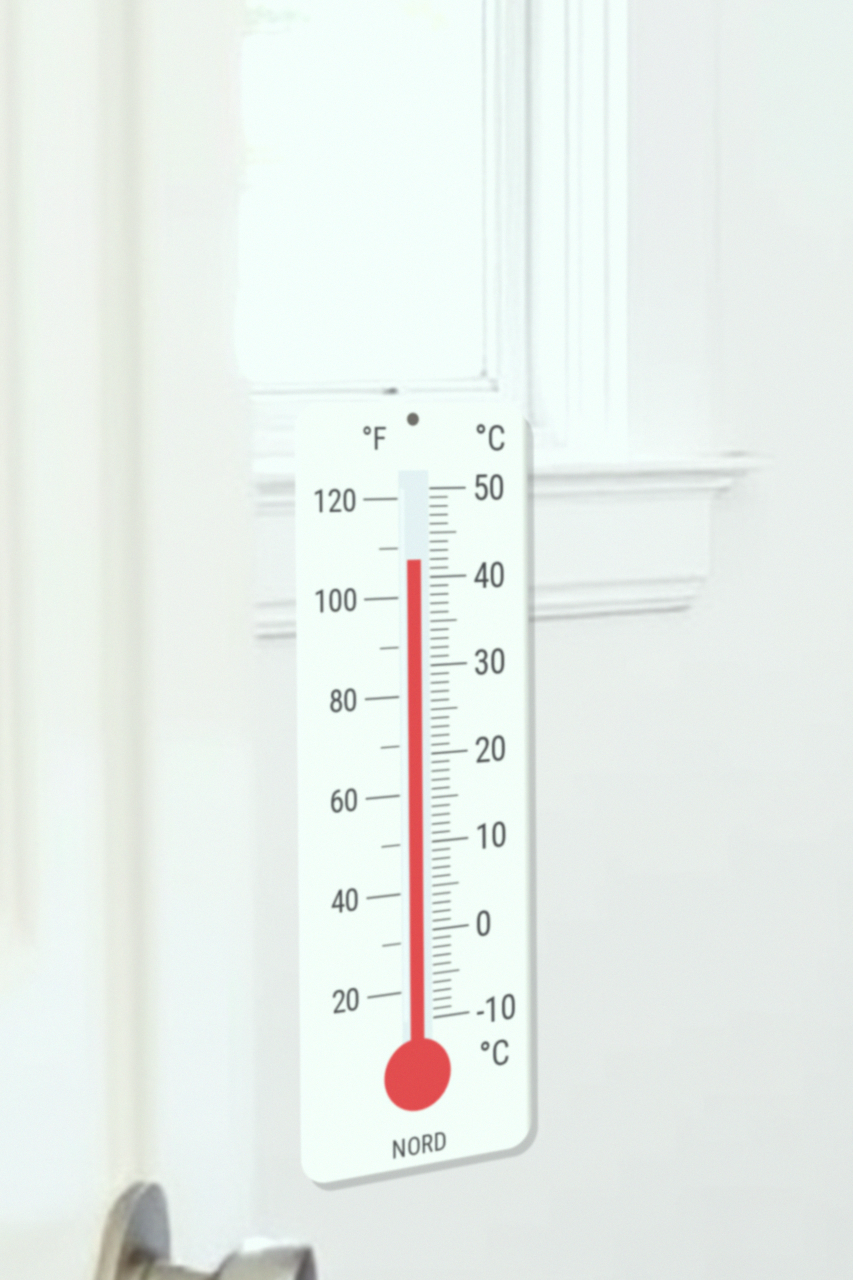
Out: value=42 unit=°C
